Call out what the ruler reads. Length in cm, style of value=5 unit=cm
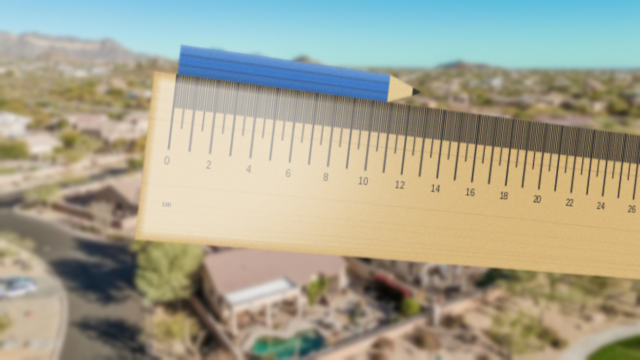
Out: value=12.5 unit=cm
